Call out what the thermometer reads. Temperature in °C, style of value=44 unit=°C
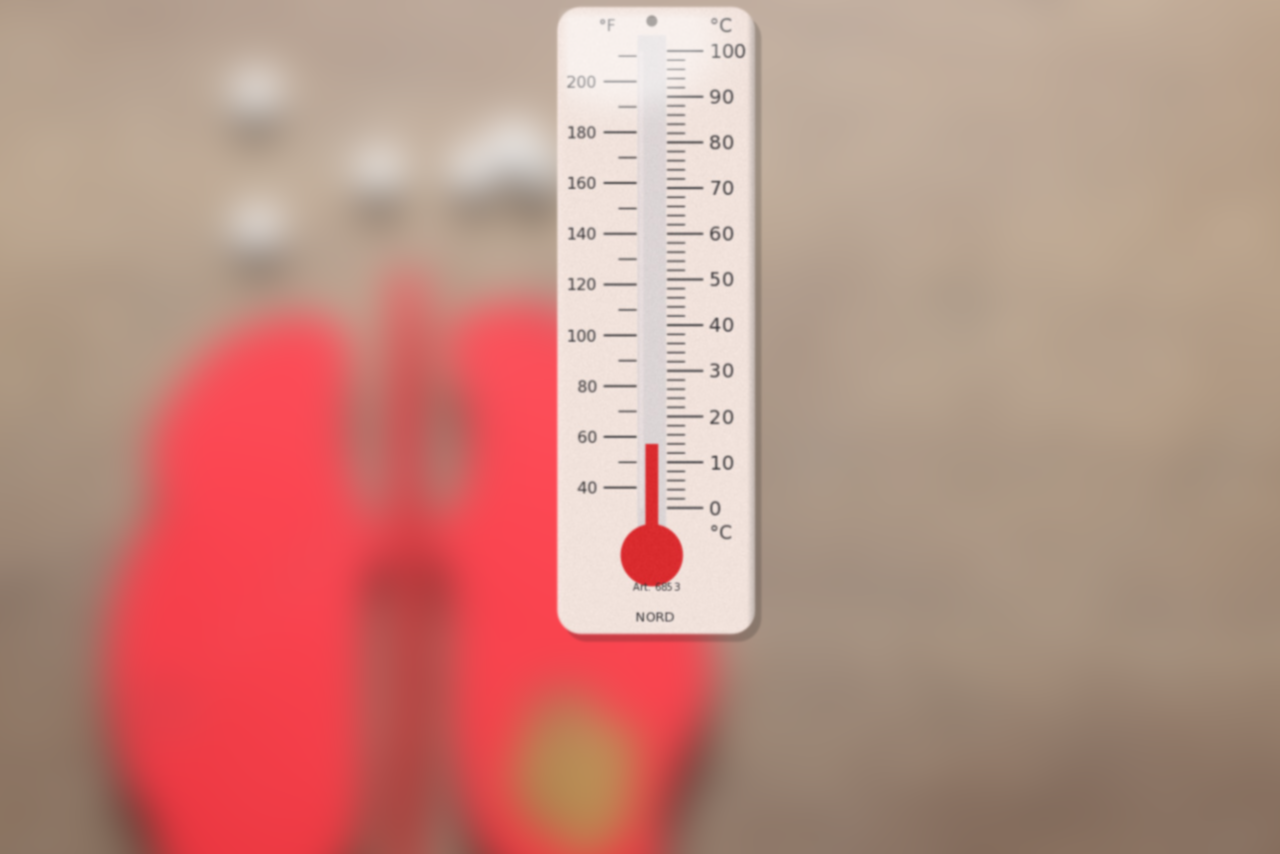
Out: value=14 unit=°C
